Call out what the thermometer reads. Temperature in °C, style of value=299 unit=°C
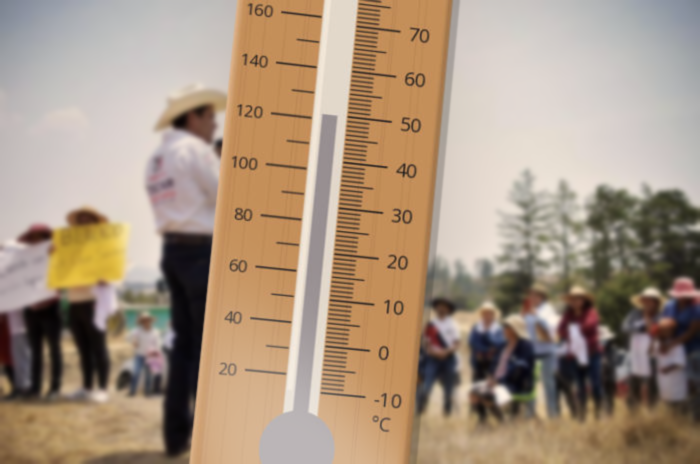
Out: value=50 unit=°C
